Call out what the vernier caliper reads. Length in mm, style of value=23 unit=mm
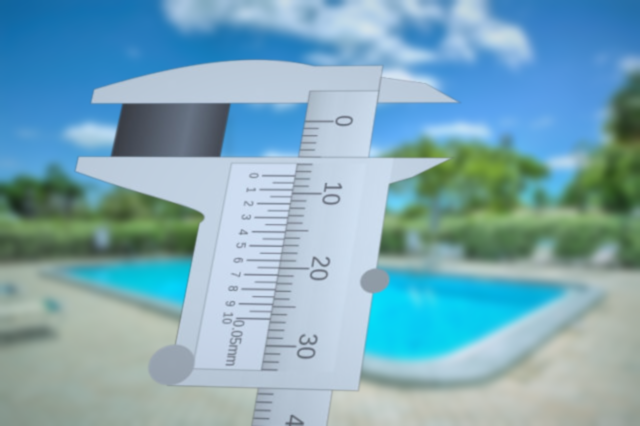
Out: value=7.6 unit=mm
